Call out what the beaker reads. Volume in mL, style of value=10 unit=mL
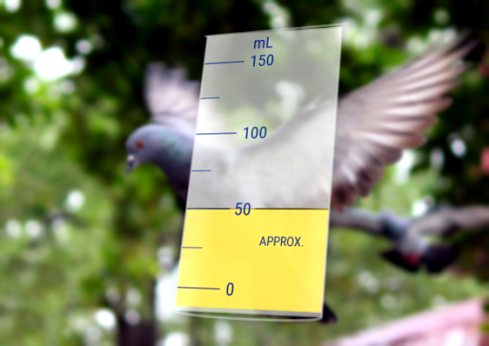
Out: value=50 unit=mL
